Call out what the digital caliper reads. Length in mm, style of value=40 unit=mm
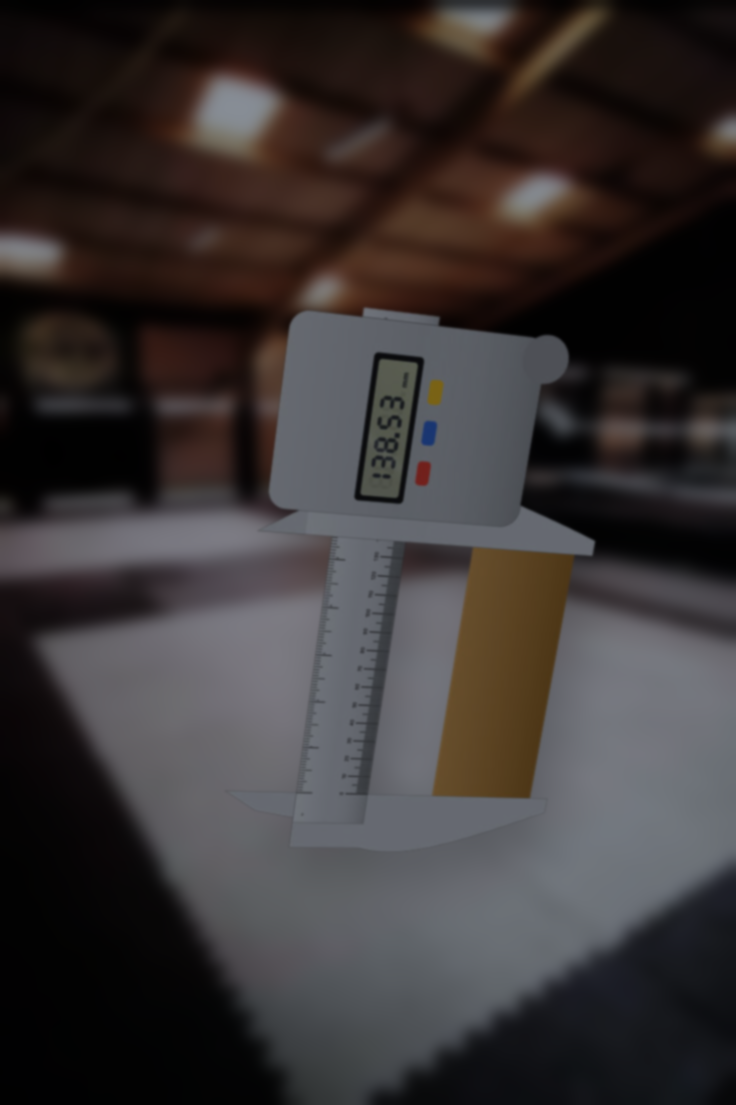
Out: value=138.53 unit=mm
